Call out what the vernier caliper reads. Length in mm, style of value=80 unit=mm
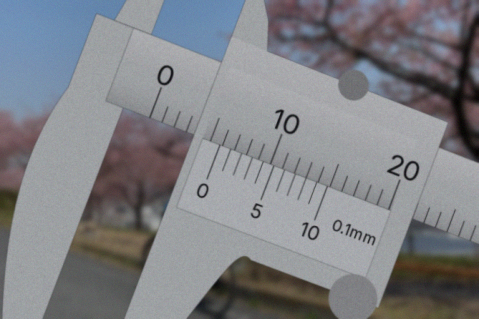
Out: value=5.8 unit=mm
